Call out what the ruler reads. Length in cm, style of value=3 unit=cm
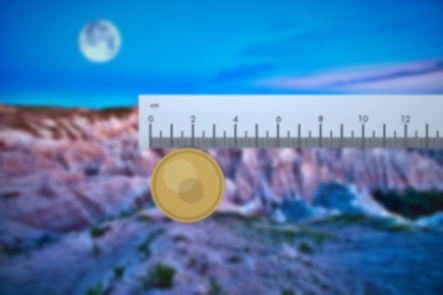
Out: value=3.5 unit=cm
